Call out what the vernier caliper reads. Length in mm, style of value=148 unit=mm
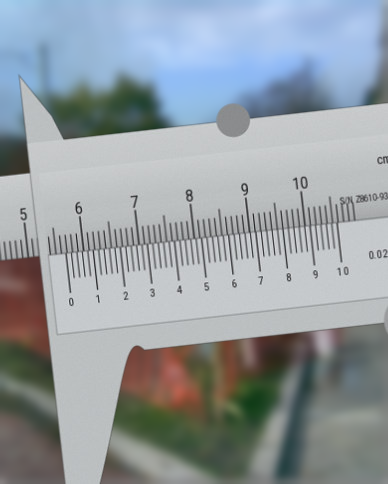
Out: value=56.8 unit=mm
